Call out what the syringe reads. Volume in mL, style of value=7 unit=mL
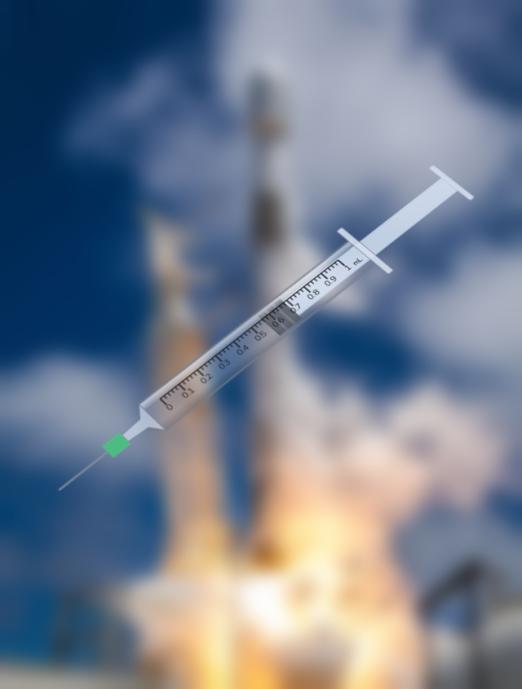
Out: value=0.56 unit=mL
